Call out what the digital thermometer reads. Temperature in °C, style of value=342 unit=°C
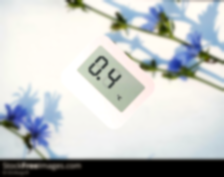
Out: value=0.4 unit=°C
